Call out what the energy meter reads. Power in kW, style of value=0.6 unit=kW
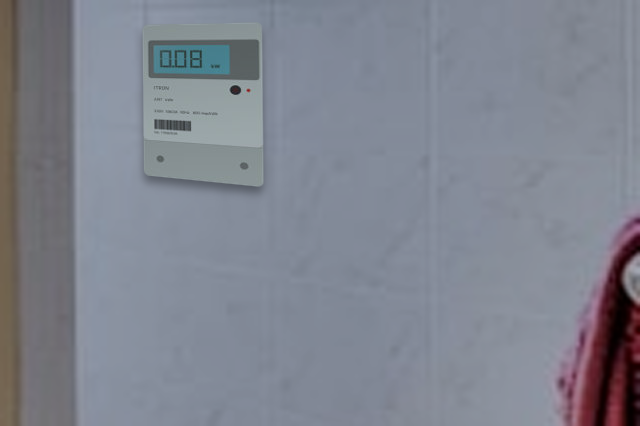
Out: value=0.08 unit=kW
